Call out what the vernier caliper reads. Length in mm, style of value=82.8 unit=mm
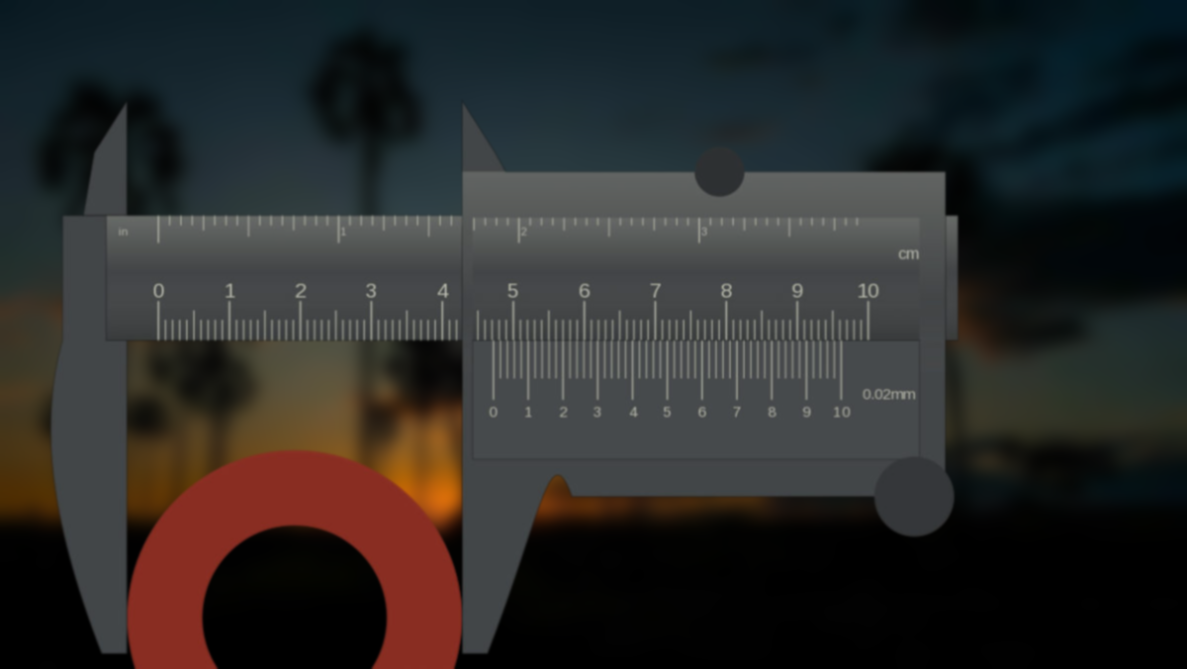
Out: value=47.2 unit=mm
